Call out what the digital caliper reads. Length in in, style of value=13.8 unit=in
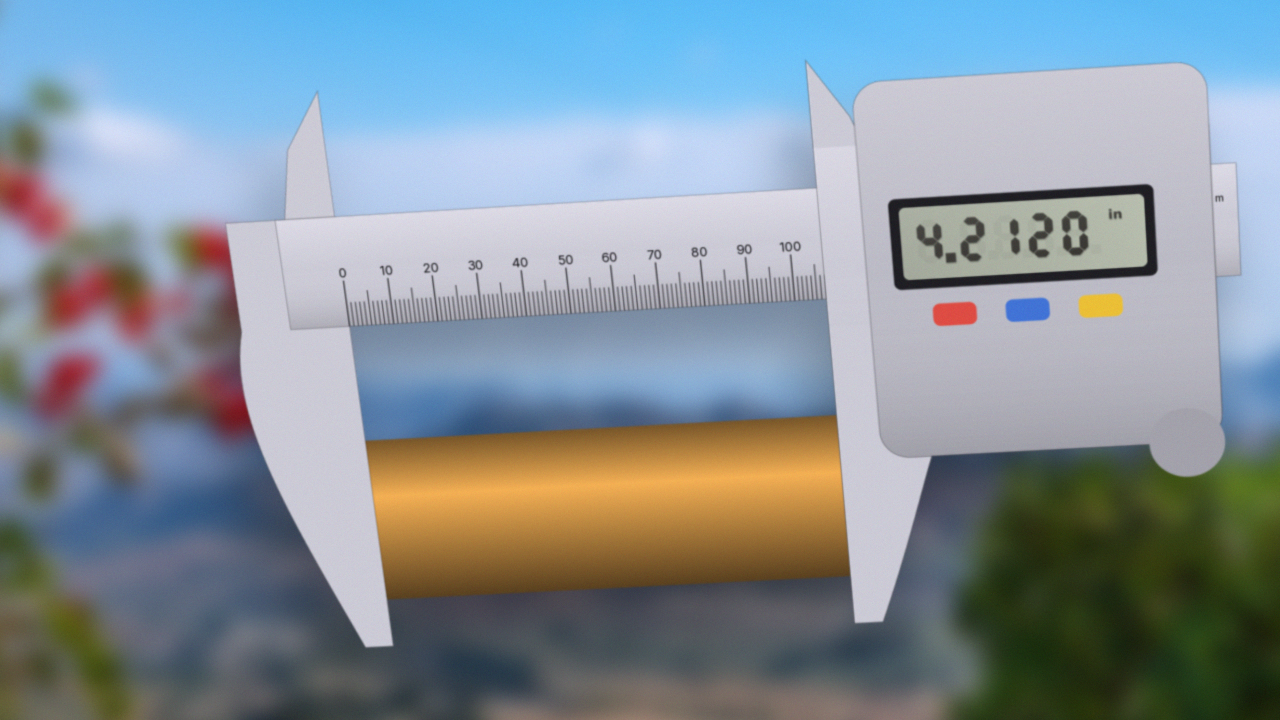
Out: value=4.2120 unit=in
